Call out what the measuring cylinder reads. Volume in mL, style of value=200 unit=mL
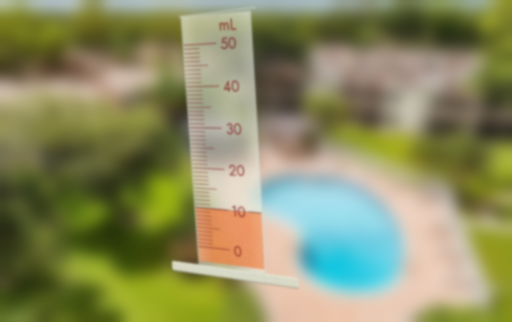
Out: value=10 unit=mL
